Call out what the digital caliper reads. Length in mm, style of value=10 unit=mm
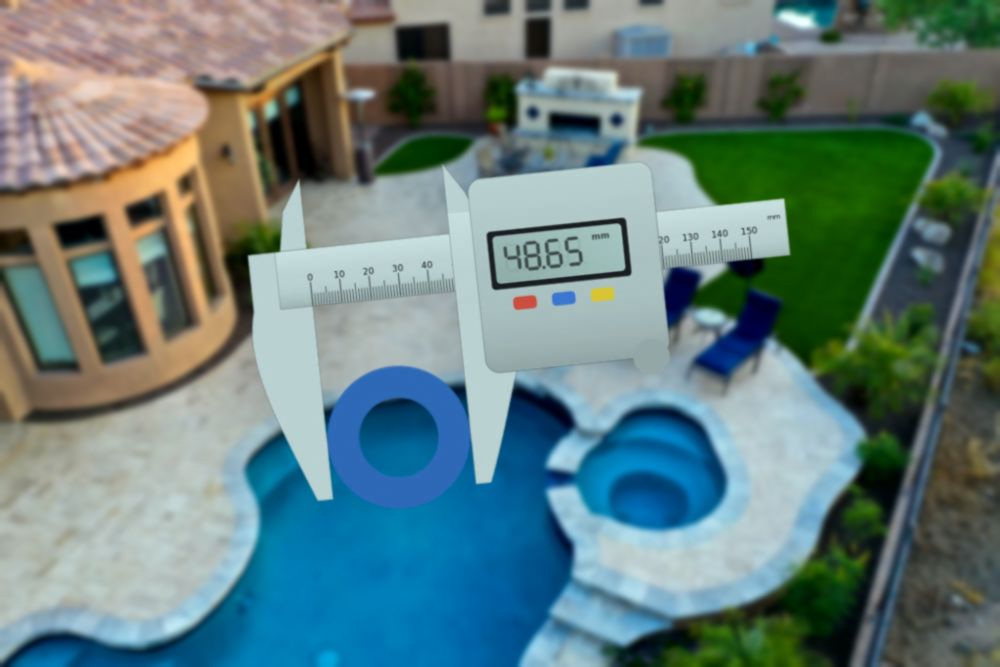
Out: value=48.65 unit=mm
